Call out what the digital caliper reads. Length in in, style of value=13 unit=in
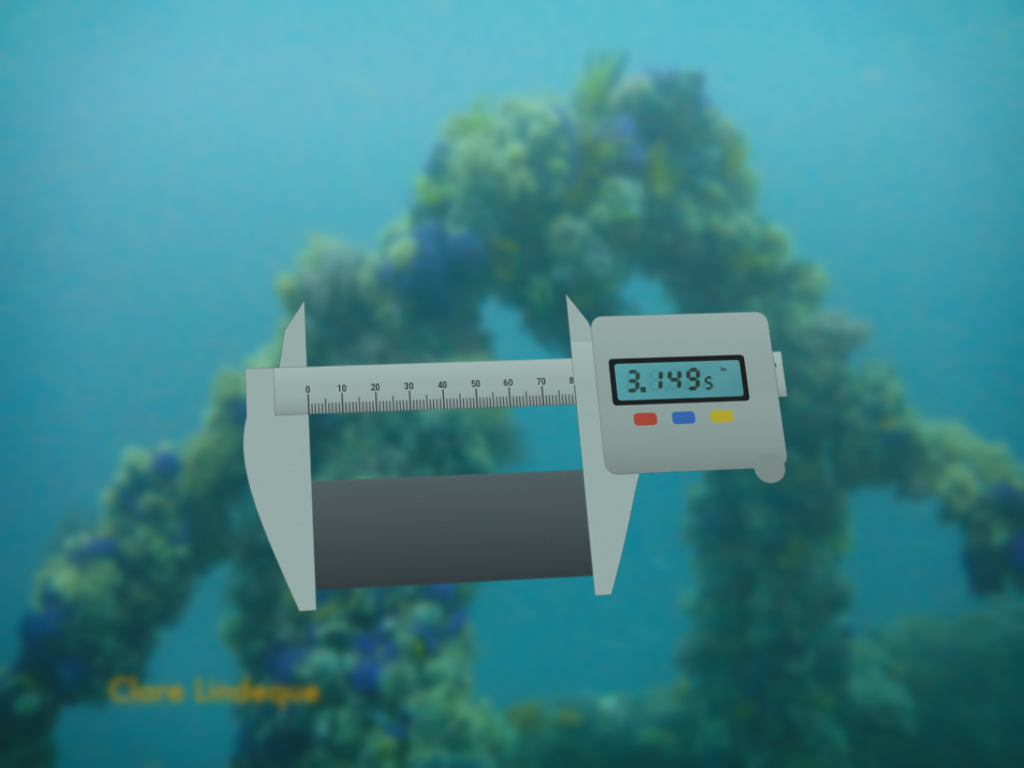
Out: value=3.1495 unit=in
